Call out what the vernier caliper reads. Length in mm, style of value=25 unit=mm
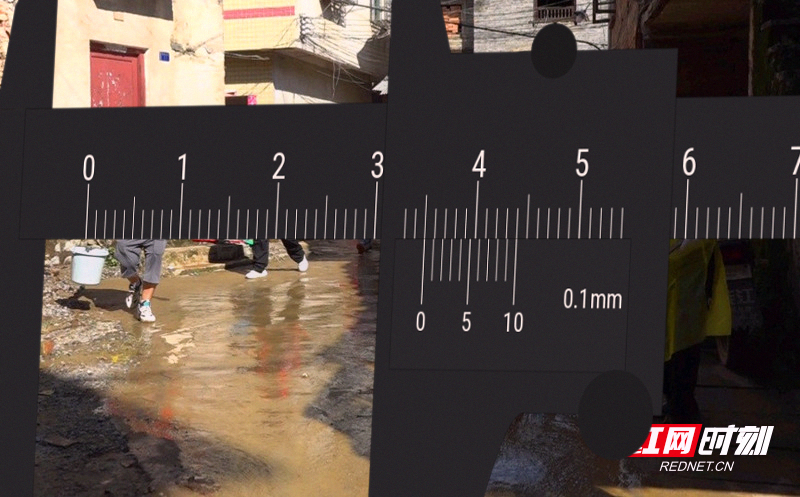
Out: value=35.0 unit=mm
